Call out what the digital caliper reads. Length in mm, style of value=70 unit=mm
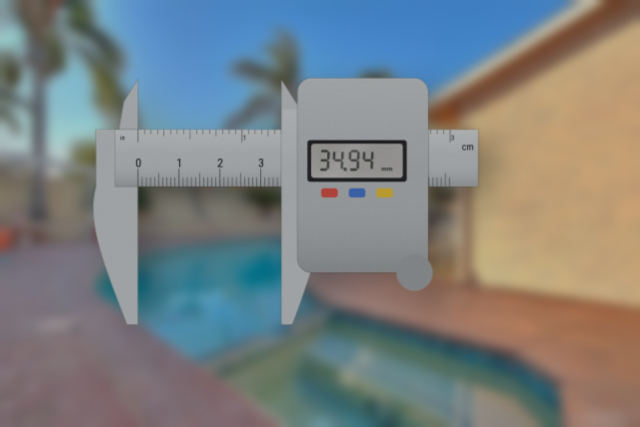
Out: value=34.94 unit=mm
